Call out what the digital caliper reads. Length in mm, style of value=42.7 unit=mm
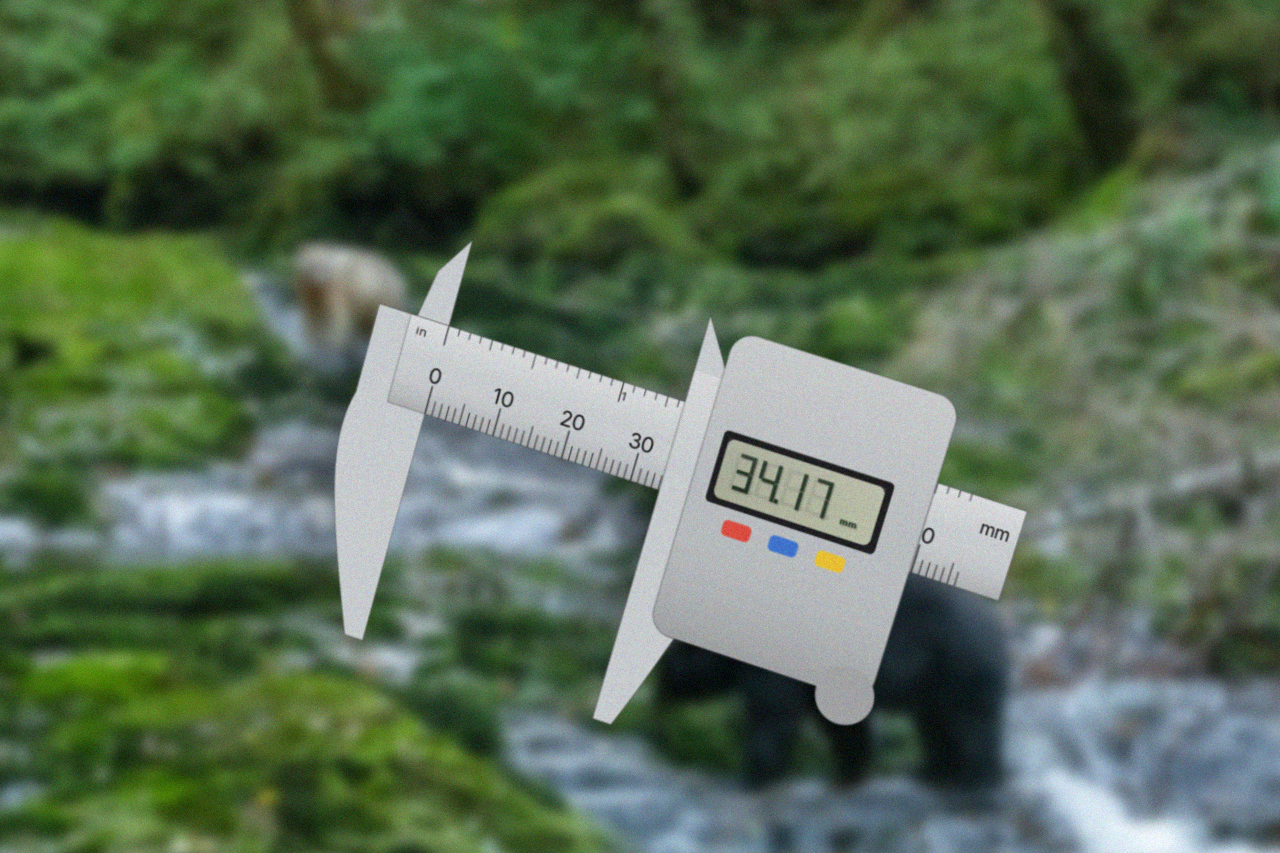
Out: value=34.17 unit=mm
